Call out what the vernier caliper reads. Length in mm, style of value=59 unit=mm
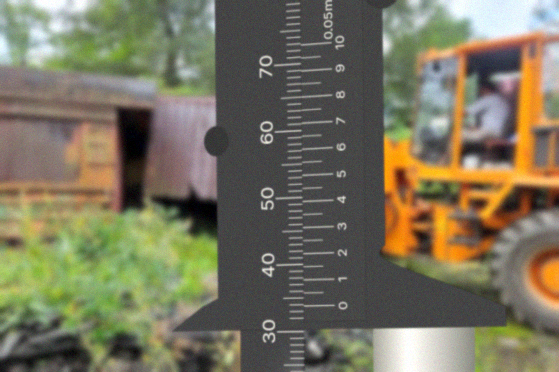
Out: value=33.8 unit=mm
